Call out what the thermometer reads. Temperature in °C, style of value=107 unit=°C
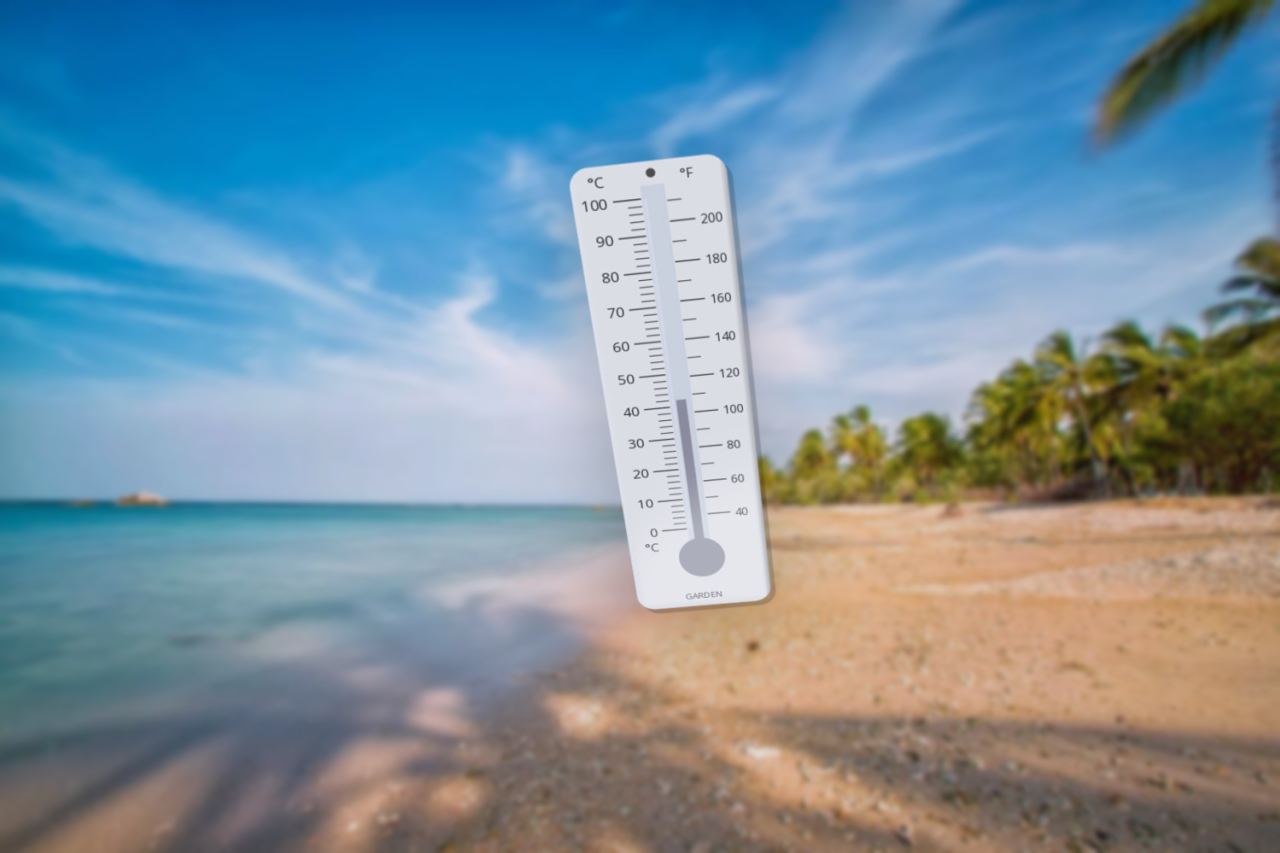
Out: value=42 unit=°C
